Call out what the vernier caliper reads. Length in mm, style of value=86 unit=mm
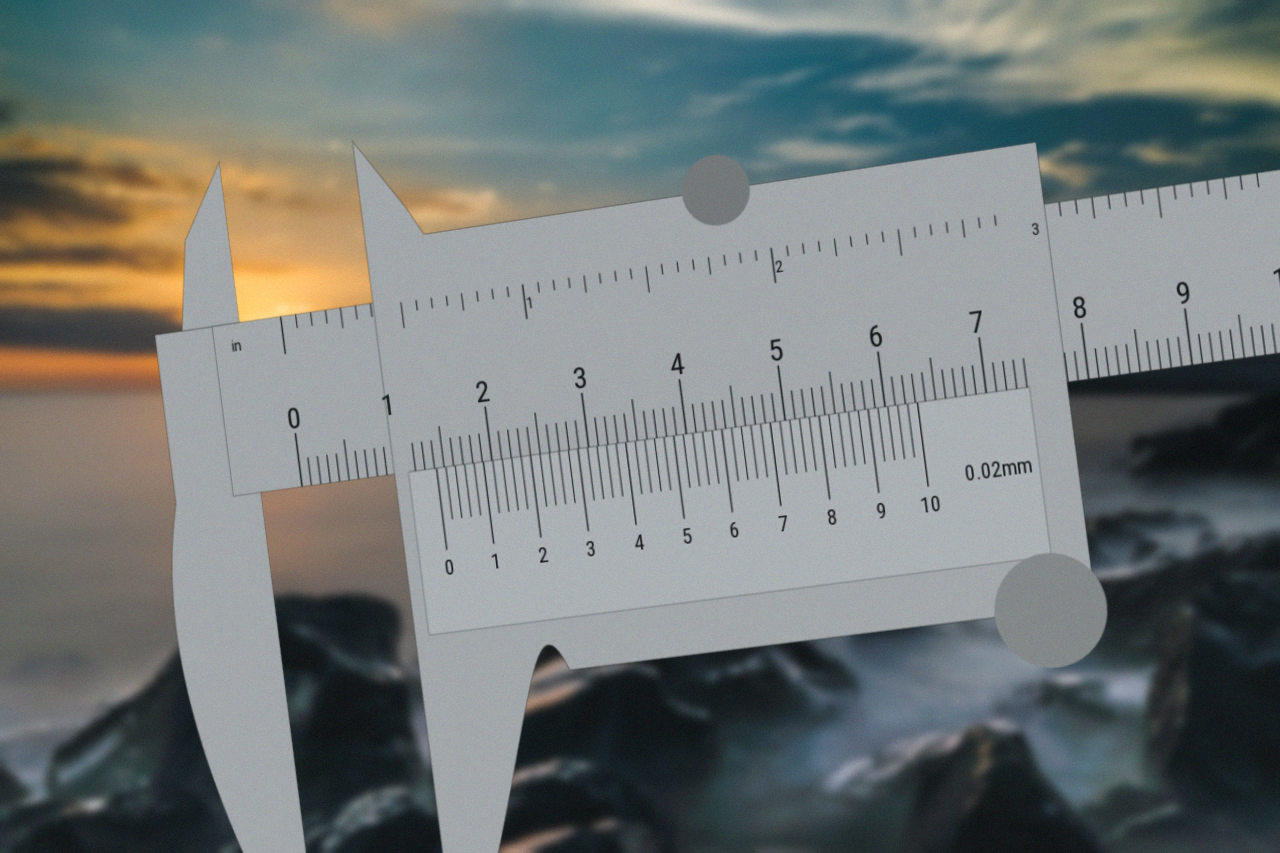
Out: value=14.2 unit=mm
